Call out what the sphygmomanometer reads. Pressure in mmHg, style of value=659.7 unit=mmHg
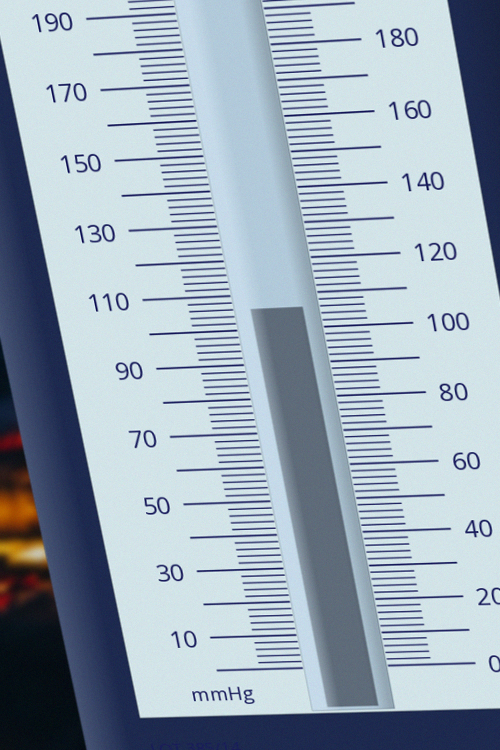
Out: value=106 unit=mmHg
